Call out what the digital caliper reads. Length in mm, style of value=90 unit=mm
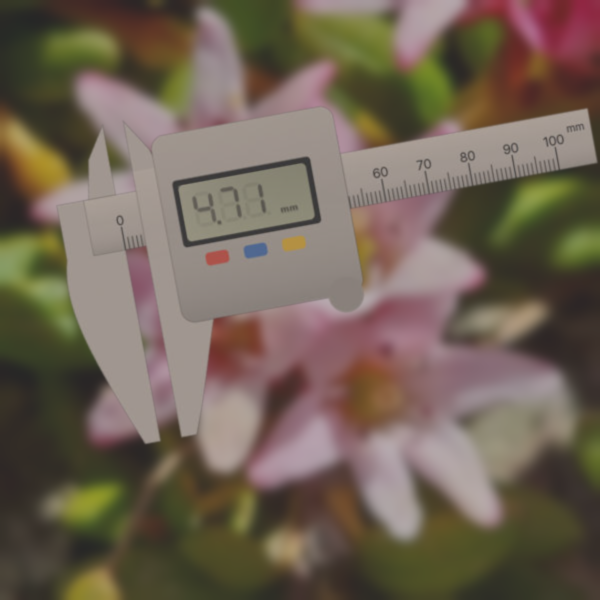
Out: value=4.71 unit=mm
